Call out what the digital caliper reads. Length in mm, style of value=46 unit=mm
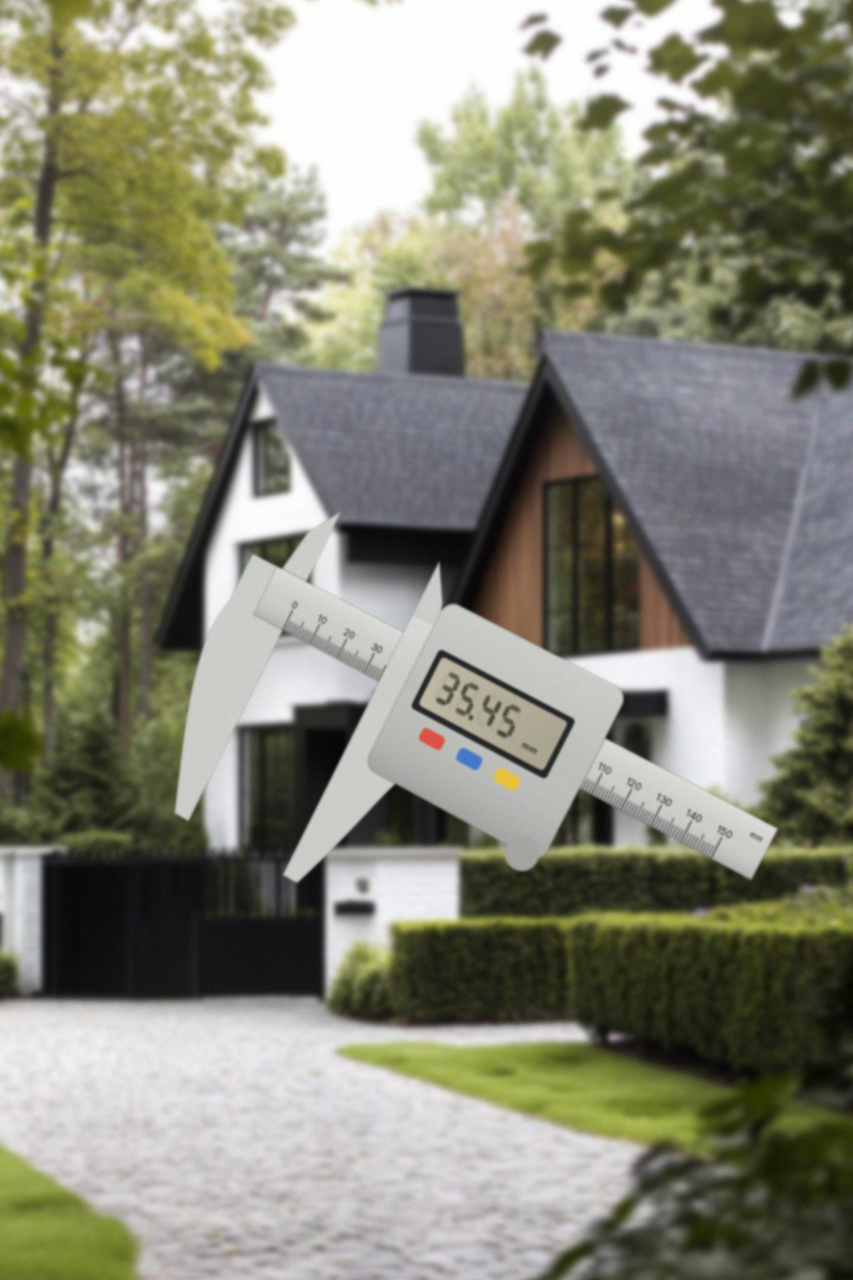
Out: value=35.45 unit=mm
